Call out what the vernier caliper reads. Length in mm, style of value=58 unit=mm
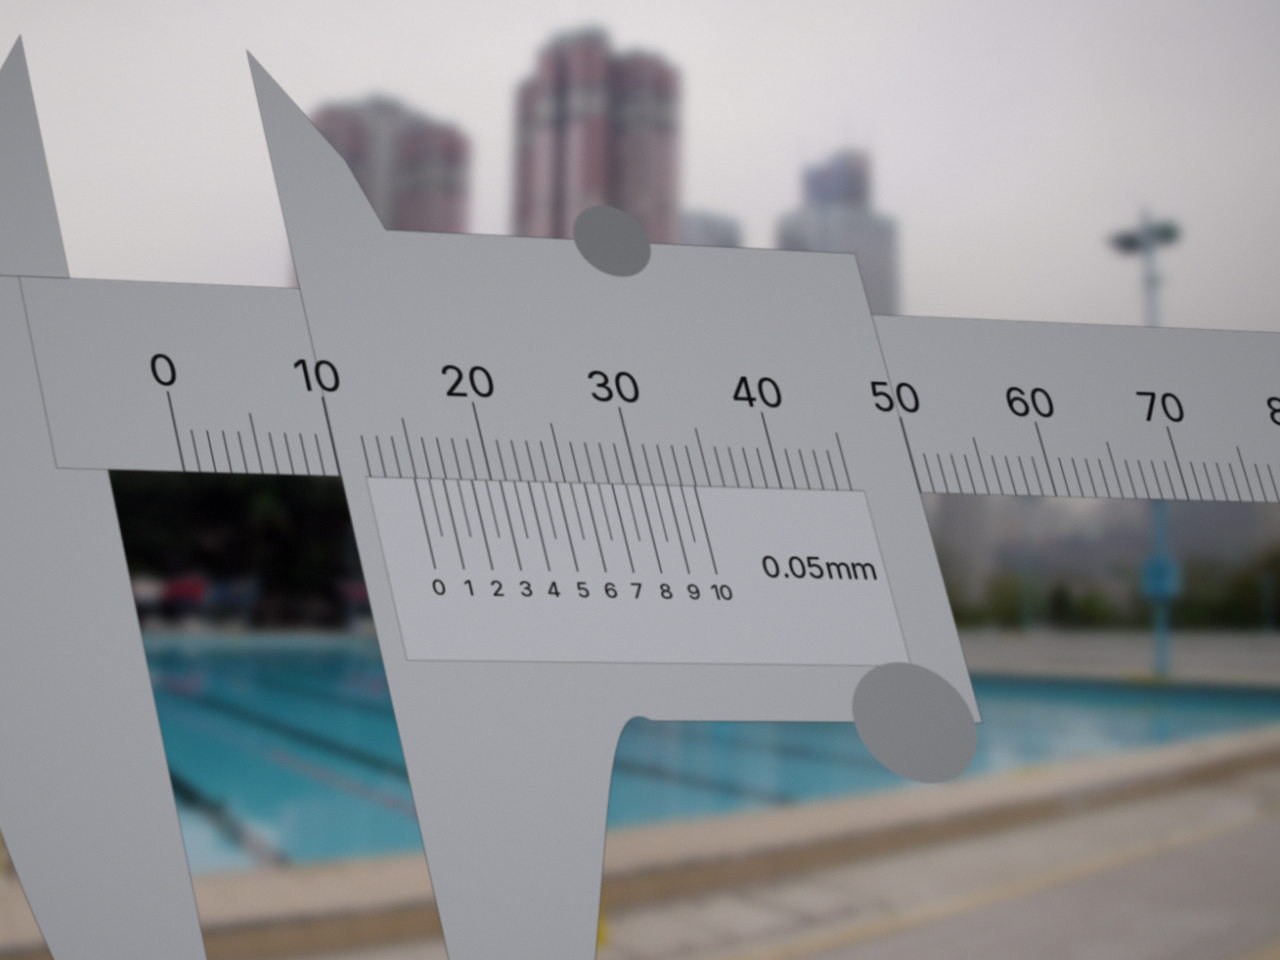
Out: value=14.9 unit=mm
